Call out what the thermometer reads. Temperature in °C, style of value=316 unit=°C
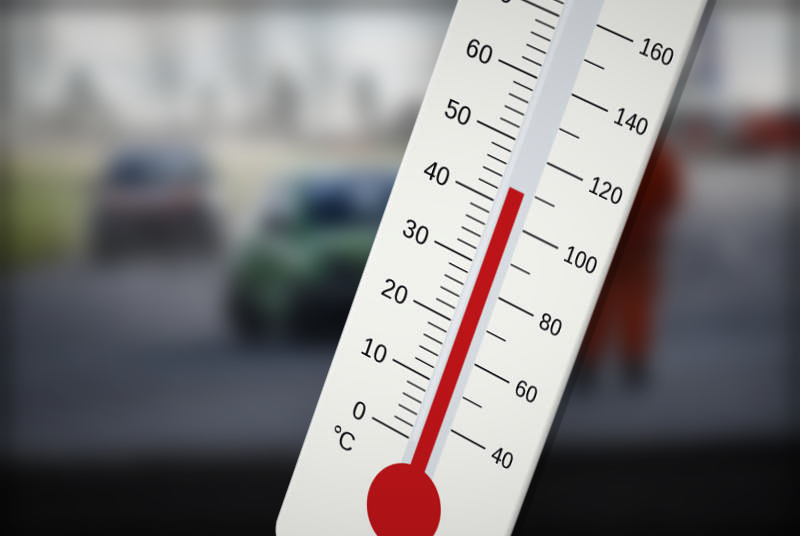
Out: value=43 unit=°C
